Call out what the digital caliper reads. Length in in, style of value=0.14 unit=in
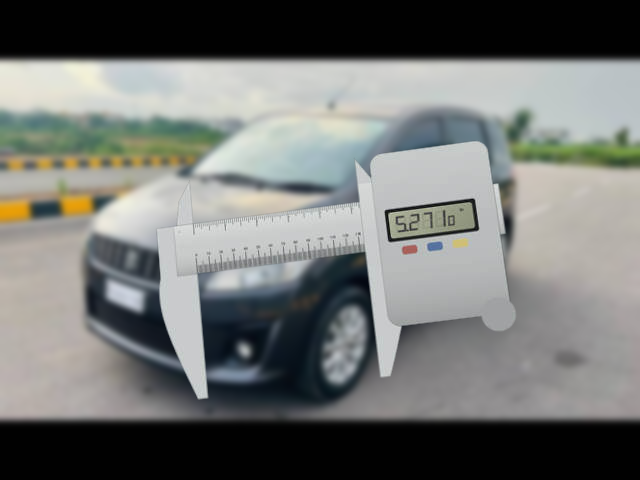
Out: value=5.2710 unit=in
